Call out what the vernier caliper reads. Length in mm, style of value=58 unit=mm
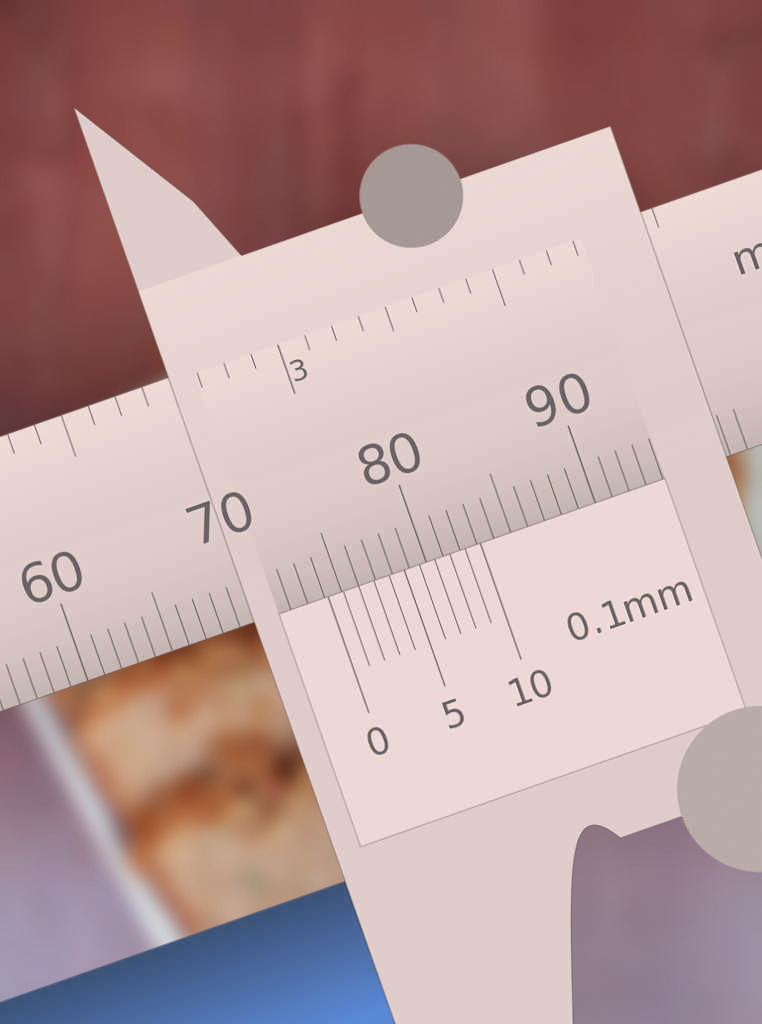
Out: value=74.2 unit=mm
